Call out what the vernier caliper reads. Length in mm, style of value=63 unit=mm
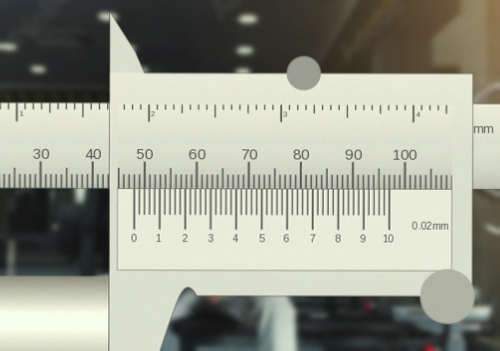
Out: value=48.0 unit=mm
